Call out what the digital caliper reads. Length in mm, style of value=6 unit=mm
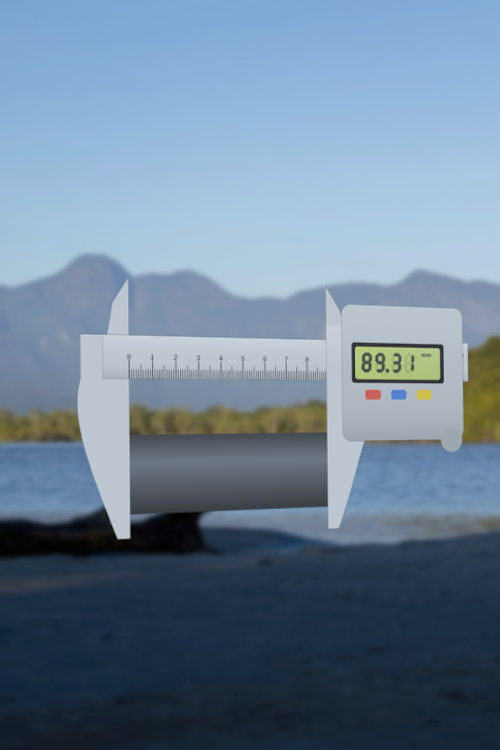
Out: value=89.31 unit=mm
